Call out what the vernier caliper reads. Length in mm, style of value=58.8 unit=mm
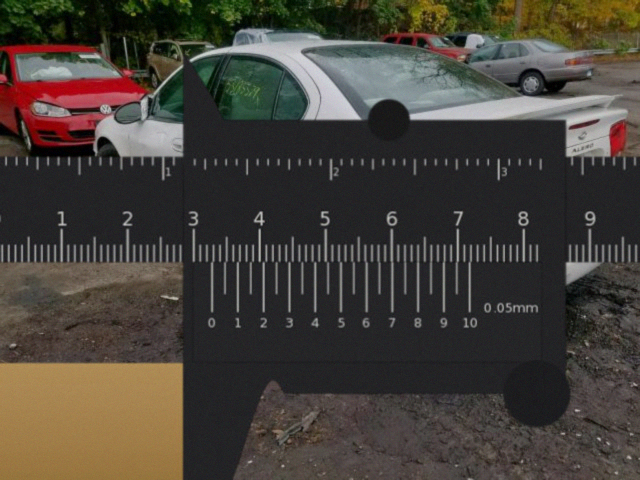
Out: value=32.8 unit=mm
